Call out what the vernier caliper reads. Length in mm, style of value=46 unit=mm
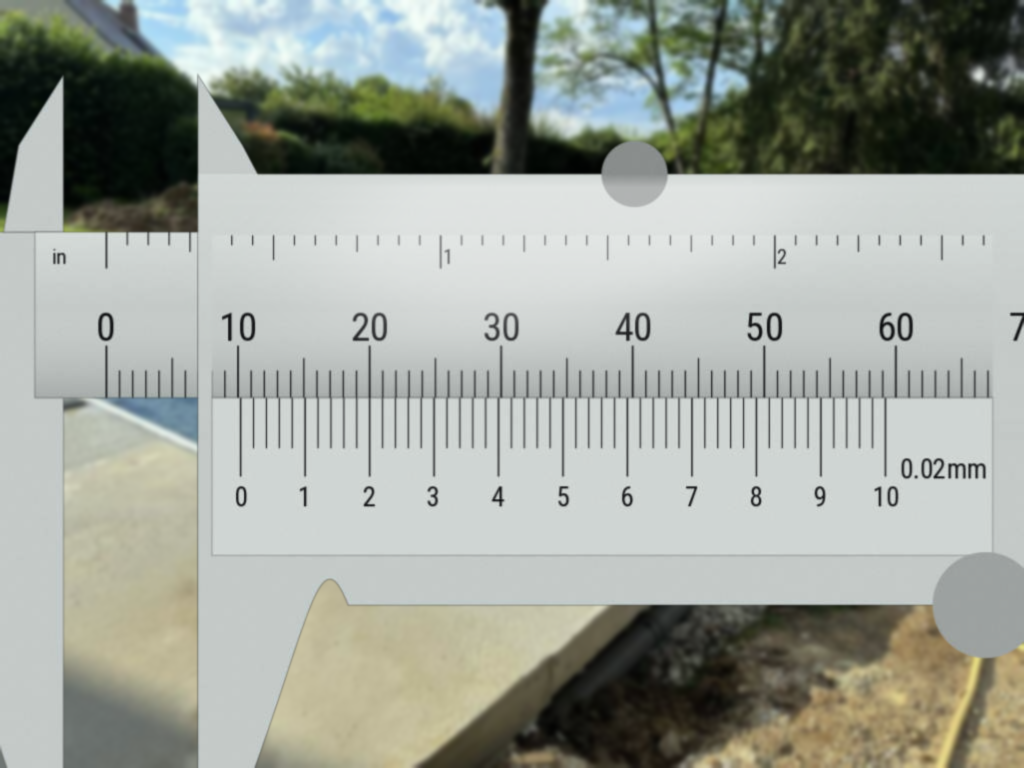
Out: value=10.2 unit=mm
